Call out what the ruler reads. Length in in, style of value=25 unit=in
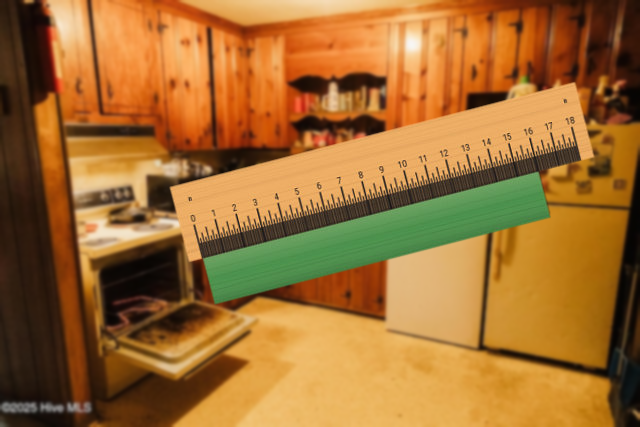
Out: value=16 unit=in
